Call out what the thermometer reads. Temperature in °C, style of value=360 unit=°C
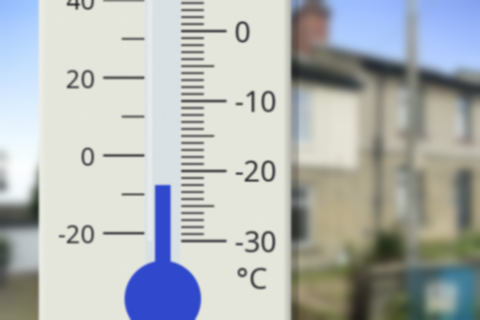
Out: value=-22 unit=°C
